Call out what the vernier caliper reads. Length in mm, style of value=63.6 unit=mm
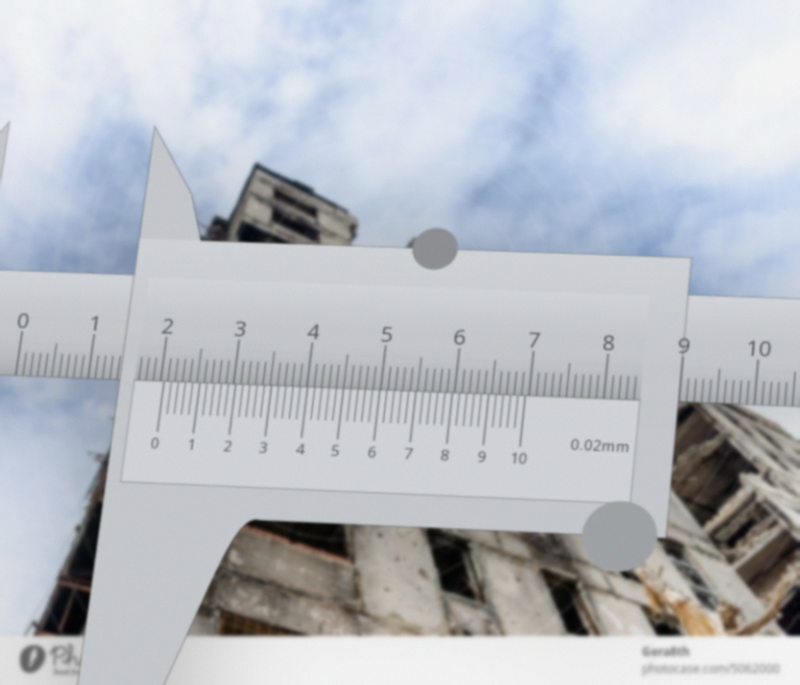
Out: value=20.5 unit=mm
